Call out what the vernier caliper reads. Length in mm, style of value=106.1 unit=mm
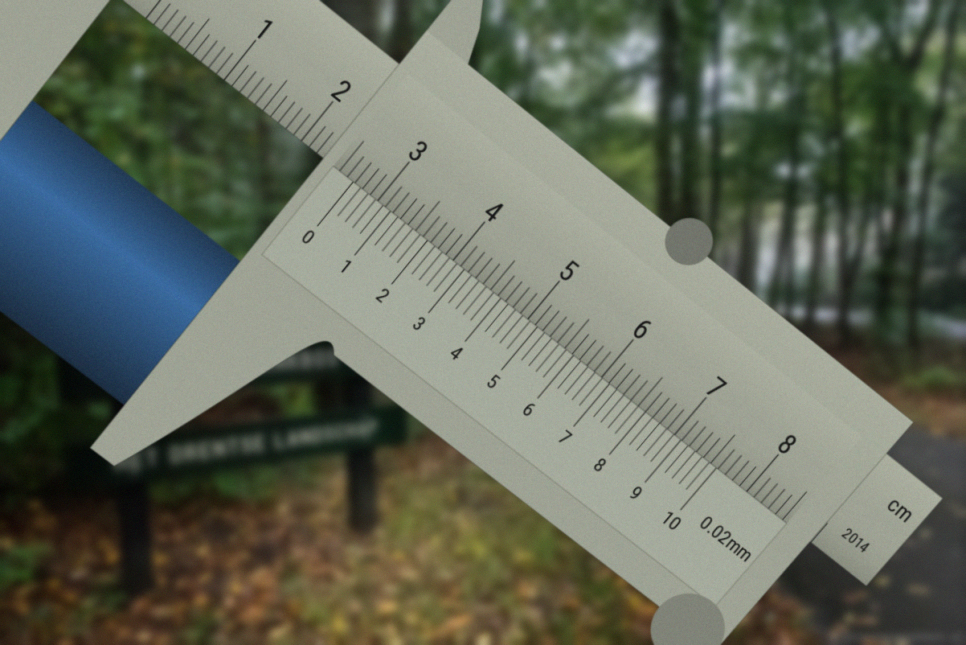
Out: value=26.8 unit=mm
